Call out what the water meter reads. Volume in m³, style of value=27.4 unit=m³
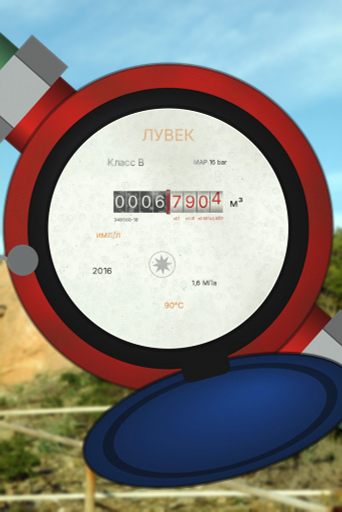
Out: value=6.7904 unit=m³
